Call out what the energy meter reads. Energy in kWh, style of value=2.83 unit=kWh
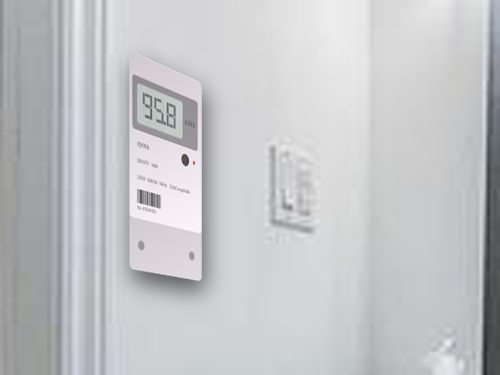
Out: value=95.8 unit=kWh
